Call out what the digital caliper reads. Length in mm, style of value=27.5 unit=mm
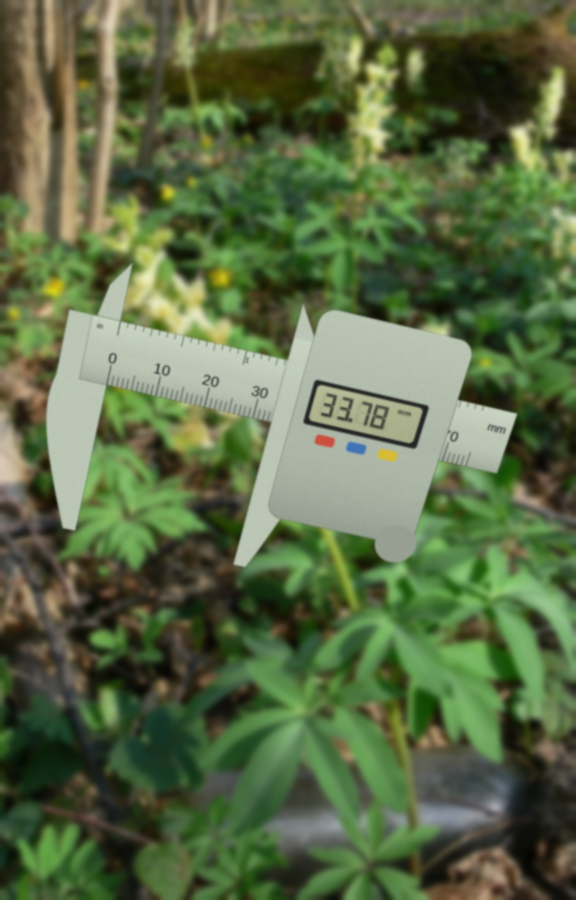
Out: value=33.78 unit=mm
